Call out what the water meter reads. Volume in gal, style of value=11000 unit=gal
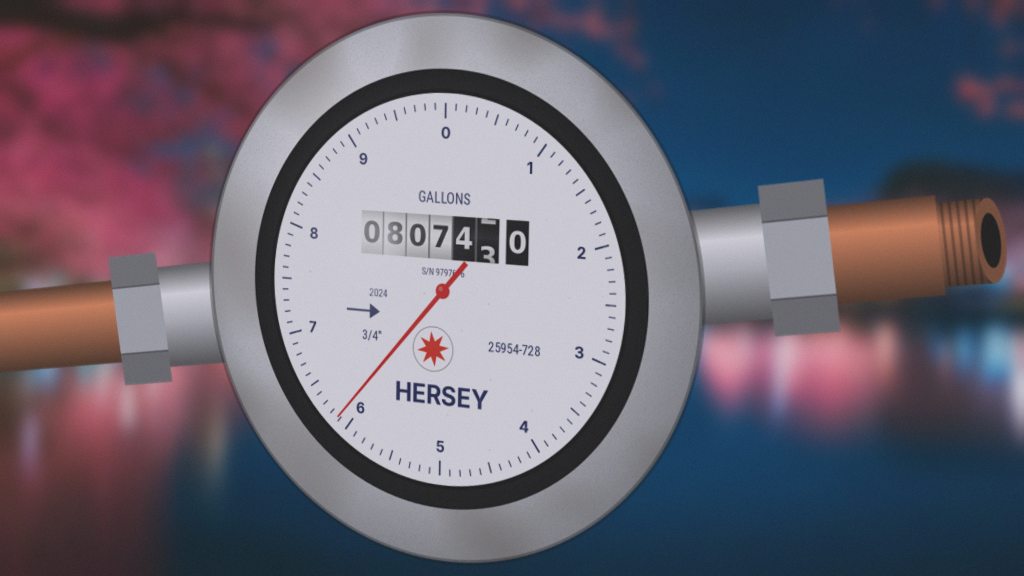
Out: value=807426.1 unit=gal
